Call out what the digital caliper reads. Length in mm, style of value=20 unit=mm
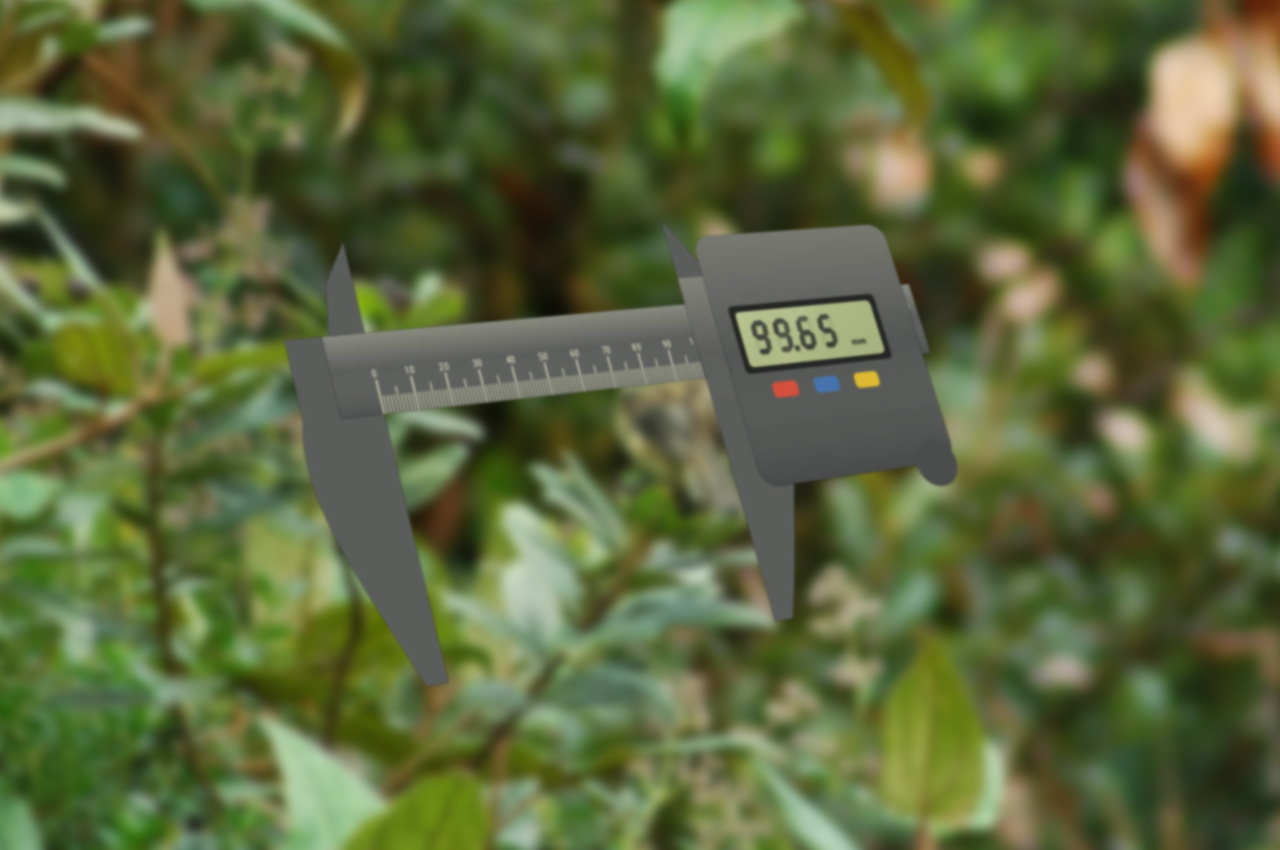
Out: value=99.65 unit=mm
